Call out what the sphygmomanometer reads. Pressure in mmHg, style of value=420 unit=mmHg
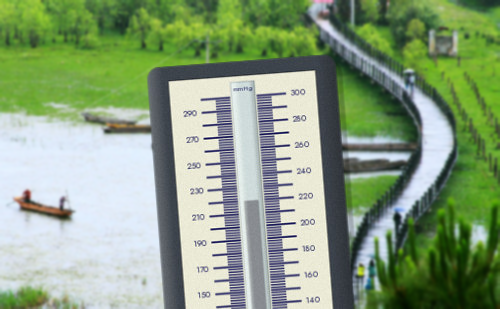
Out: value=220 unit=mmHg
